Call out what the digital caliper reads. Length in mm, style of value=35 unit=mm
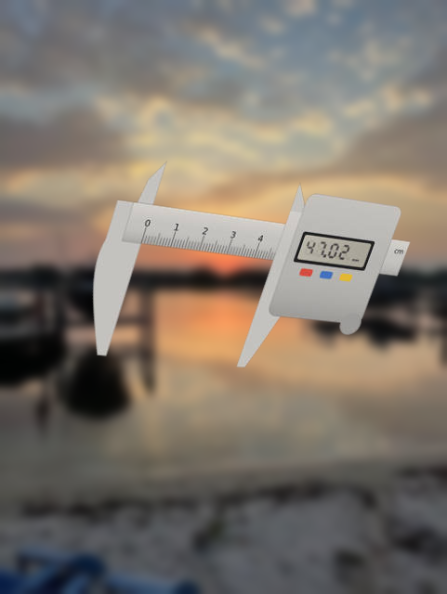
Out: value=47.02 unit=mm
